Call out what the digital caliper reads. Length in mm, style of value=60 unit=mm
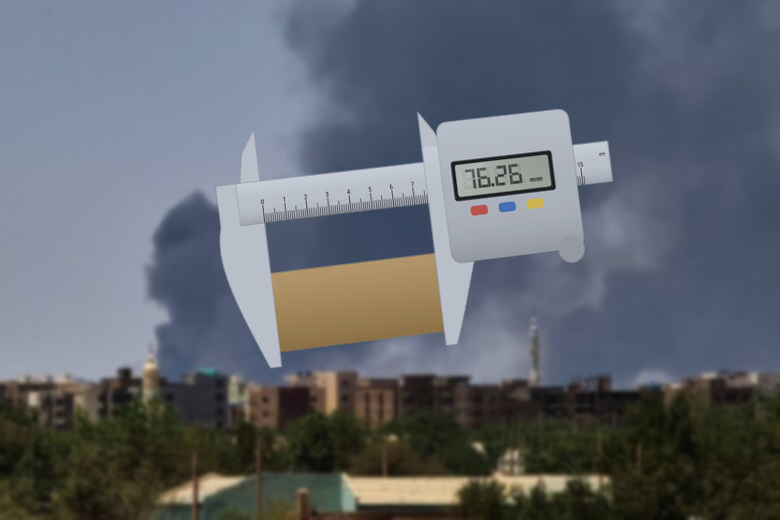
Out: value=76.26 unit=mm
